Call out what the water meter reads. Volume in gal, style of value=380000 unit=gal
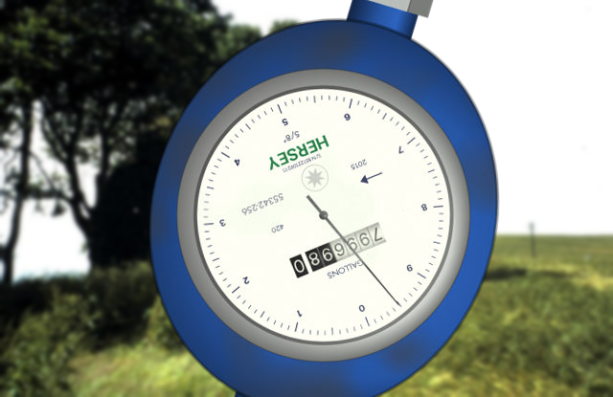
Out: value=7996979.5 unit=gal
